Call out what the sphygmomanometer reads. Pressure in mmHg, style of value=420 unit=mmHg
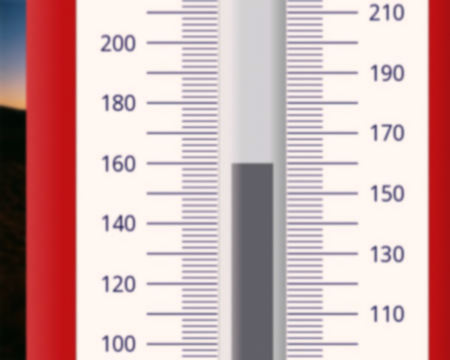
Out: value=160 unit=mmHg
